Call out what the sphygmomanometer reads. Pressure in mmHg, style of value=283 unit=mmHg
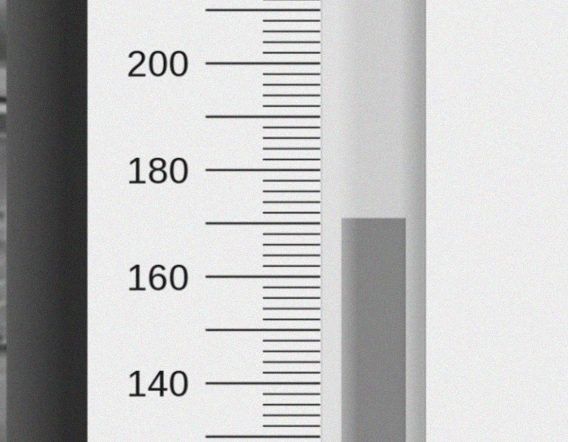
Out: value=171 unit=mmHg
